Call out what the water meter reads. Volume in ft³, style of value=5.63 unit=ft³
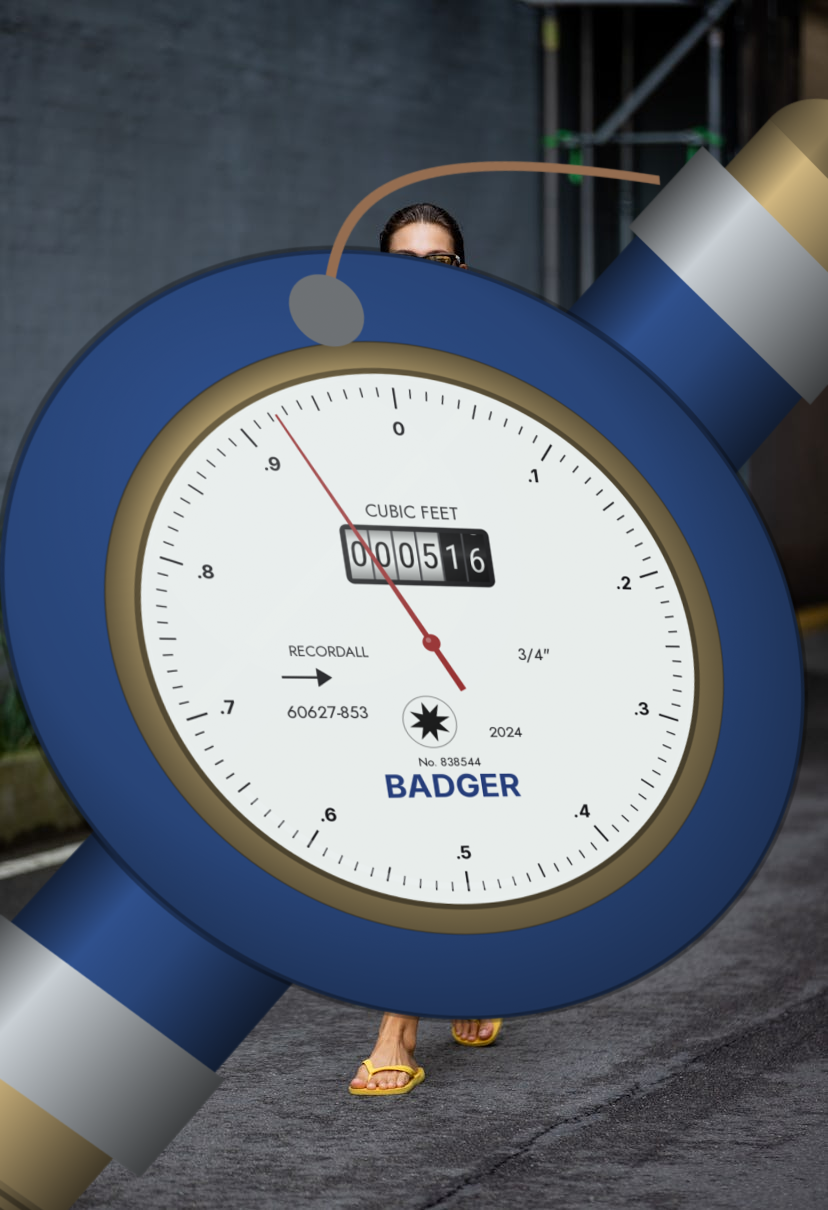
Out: value=515.92 unit=ft³
